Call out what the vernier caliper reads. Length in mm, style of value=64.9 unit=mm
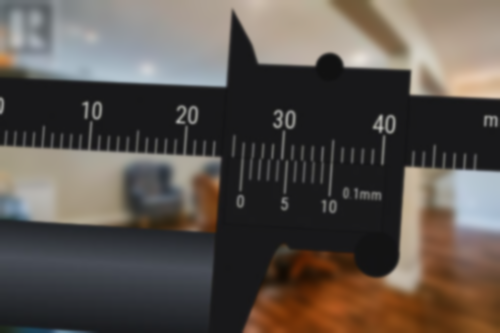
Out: value=26.0 unit=mm
